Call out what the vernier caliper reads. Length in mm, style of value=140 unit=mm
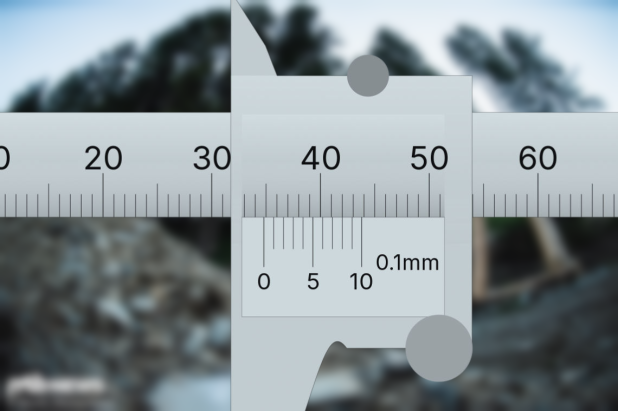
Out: value=34.8 unit=mm
